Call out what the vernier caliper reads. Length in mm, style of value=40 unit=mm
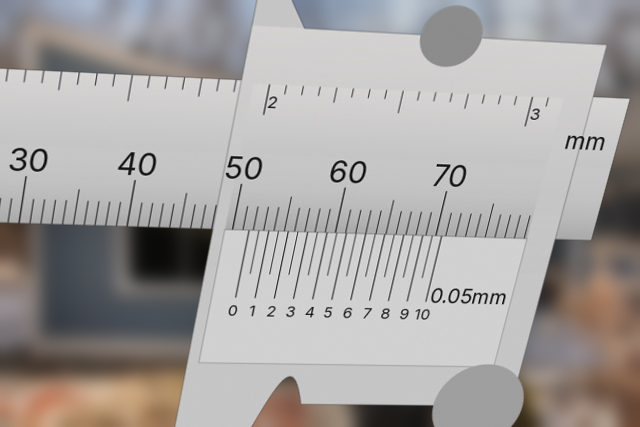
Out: value=51.6 unit=mm
